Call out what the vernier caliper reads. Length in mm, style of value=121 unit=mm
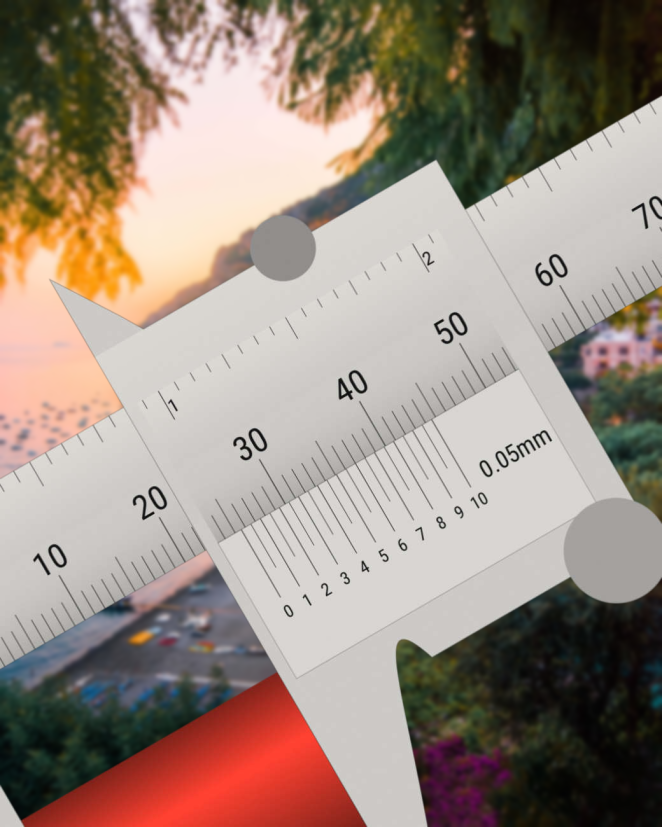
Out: value=25.6 unit=mm
